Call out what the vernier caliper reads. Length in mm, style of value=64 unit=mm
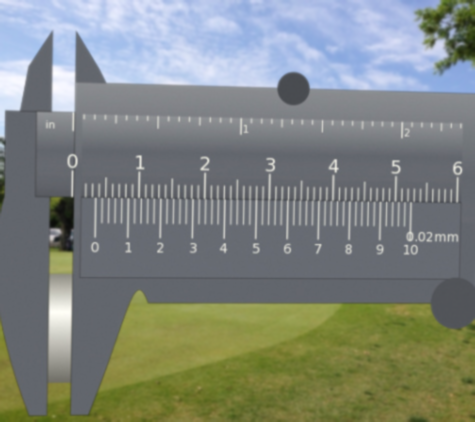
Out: value=3.5 unit=mm
